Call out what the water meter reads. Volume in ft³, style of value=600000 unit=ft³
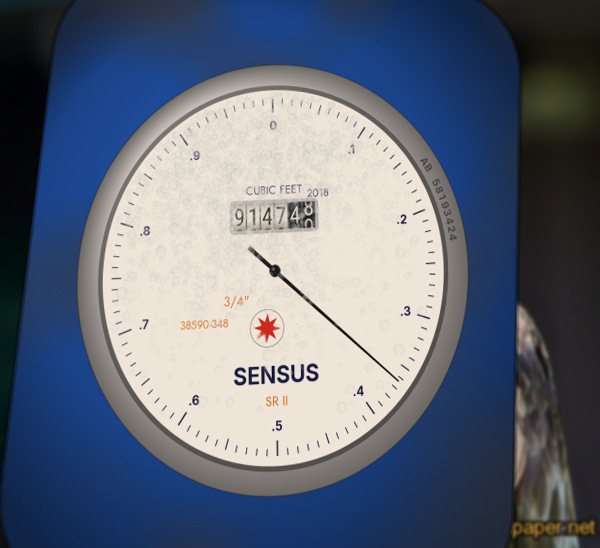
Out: value=914748.36 unit=ft³
